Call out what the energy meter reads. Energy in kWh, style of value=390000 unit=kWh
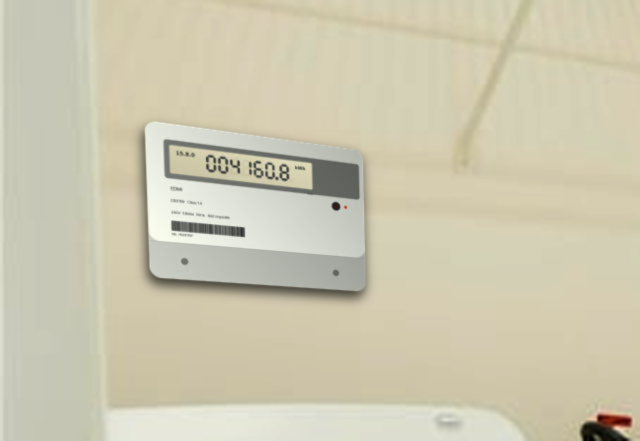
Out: value=4160.8 unit=kWh
